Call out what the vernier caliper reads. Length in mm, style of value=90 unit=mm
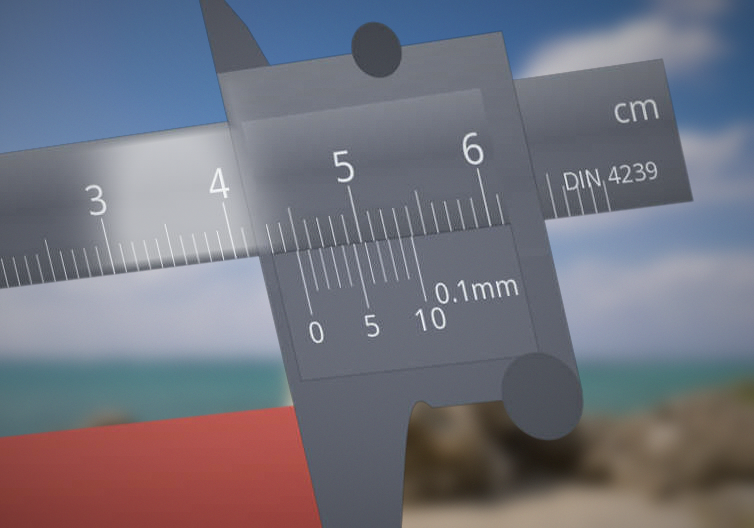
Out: value=44.9 unit=mm
